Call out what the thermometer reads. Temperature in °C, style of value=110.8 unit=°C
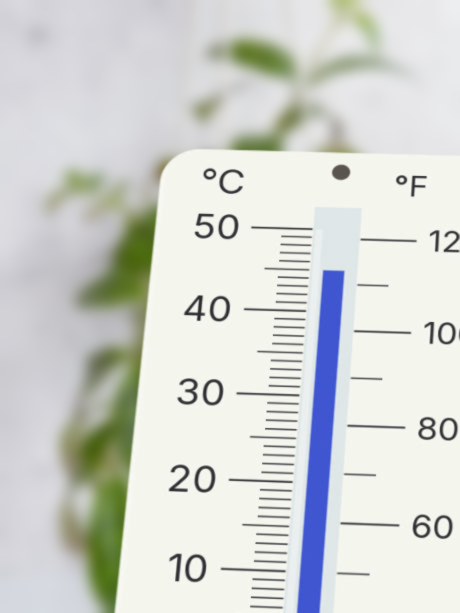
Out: value=45 unit=°C
